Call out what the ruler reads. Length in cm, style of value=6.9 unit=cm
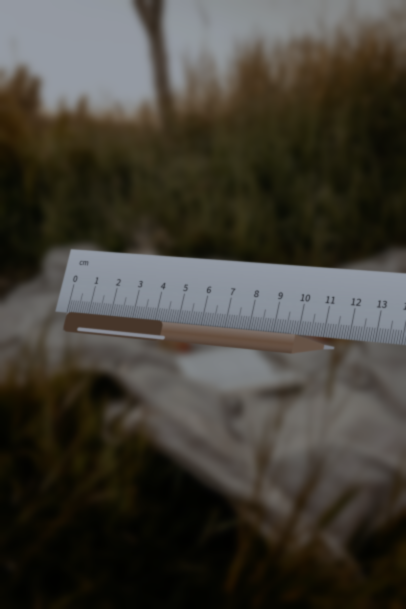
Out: value=11.5 unit=cm
